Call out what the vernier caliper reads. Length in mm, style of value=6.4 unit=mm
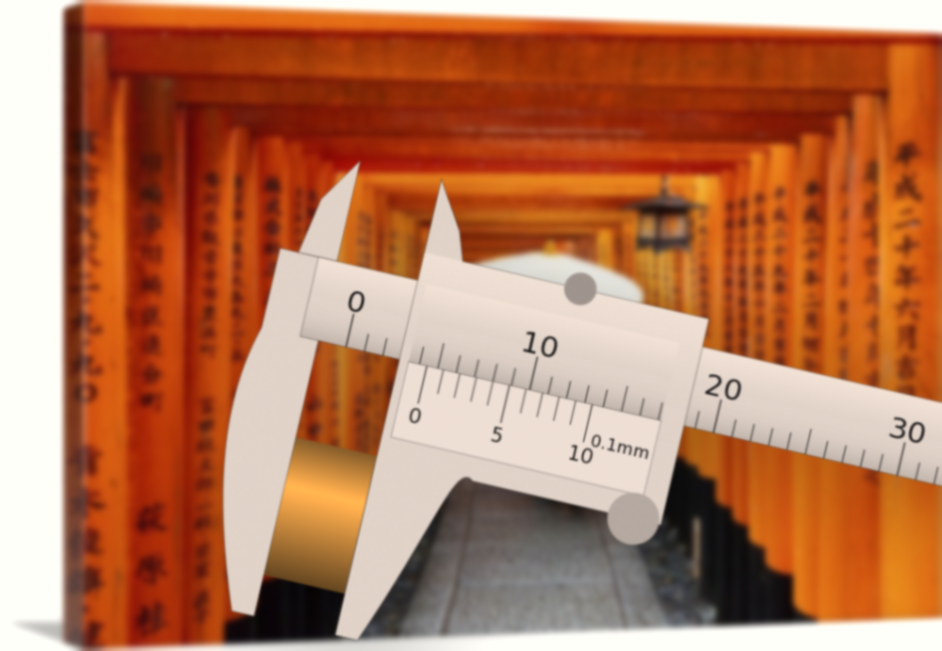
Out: value=4.4 unit=mm
